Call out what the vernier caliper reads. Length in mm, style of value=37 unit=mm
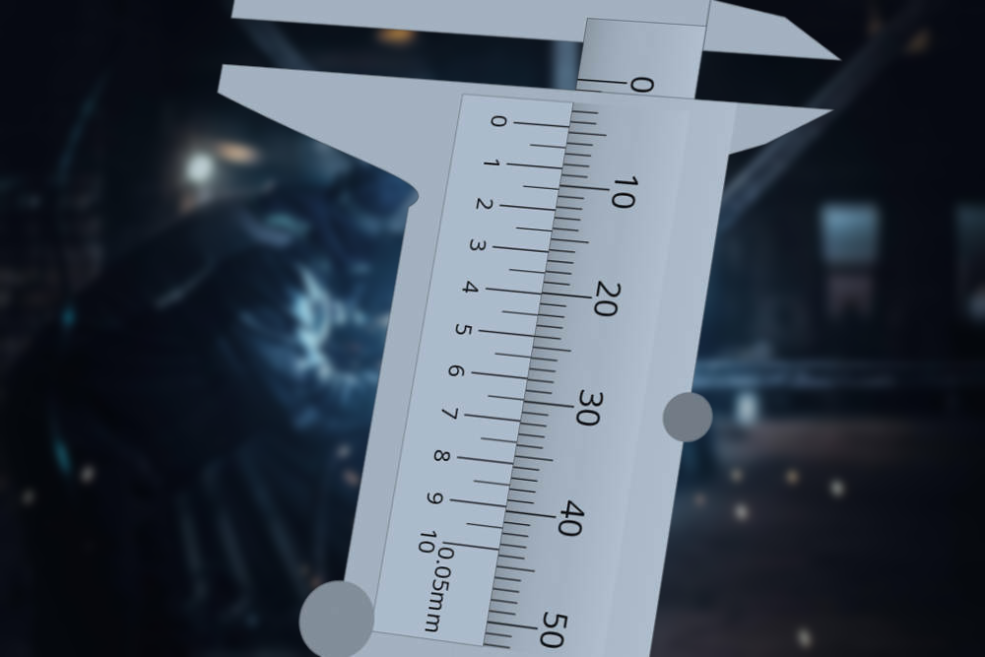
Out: value=4.5 unit=mm
